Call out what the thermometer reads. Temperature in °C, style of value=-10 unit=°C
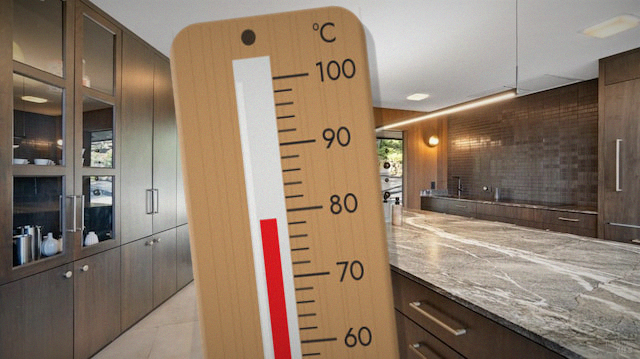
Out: value=79 unit=°C
